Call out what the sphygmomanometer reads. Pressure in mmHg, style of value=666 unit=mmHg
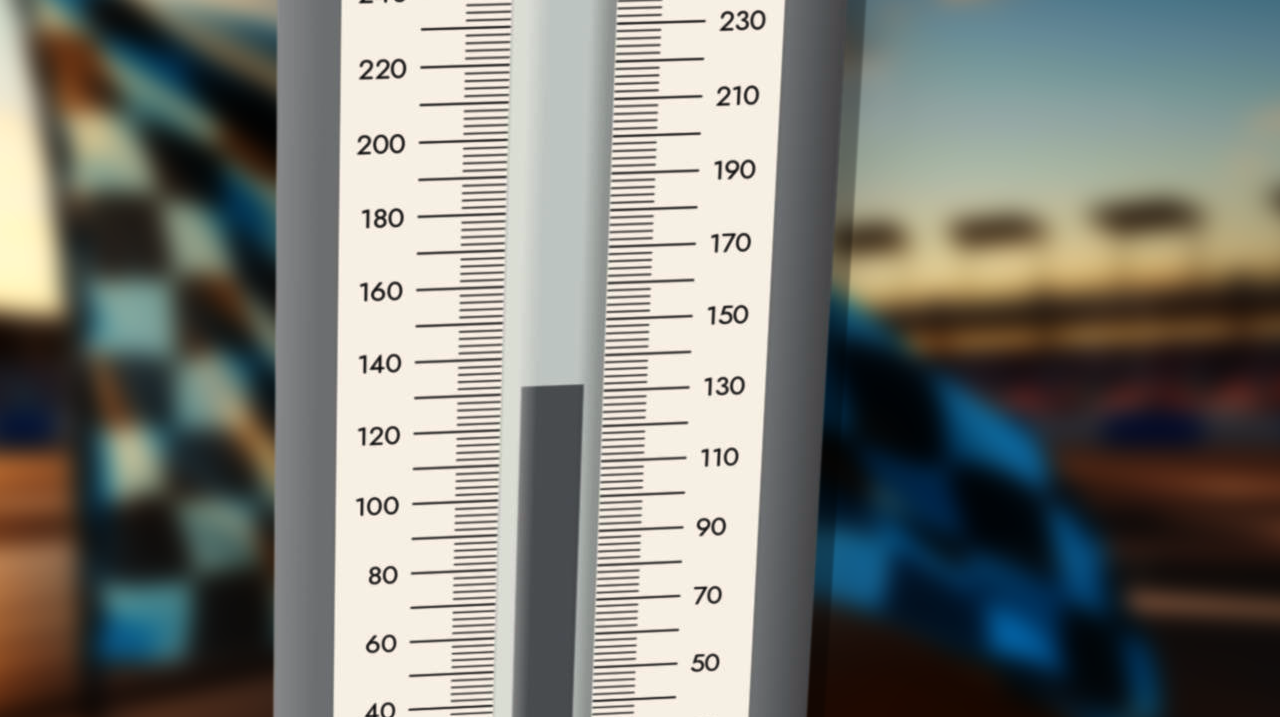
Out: value=132 unit=mmHg
